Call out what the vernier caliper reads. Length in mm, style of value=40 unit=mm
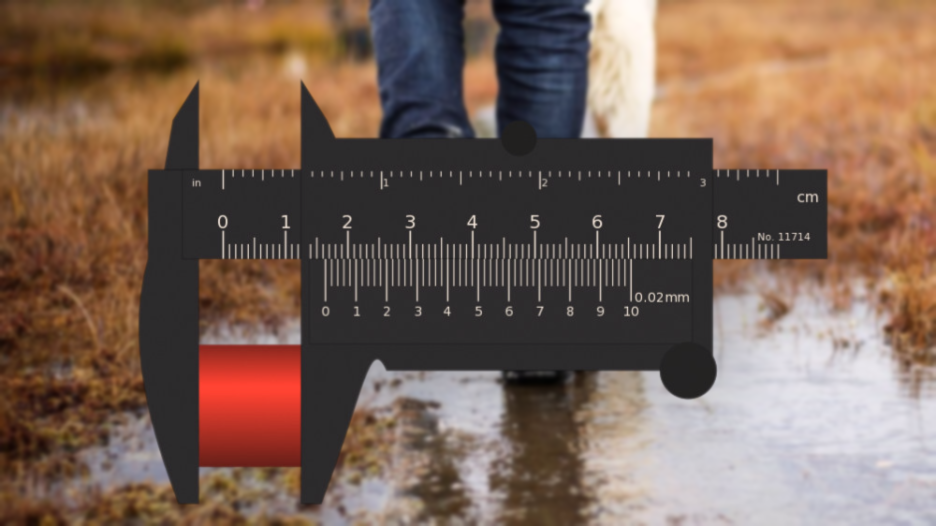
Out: value=16.4 unit=mm
